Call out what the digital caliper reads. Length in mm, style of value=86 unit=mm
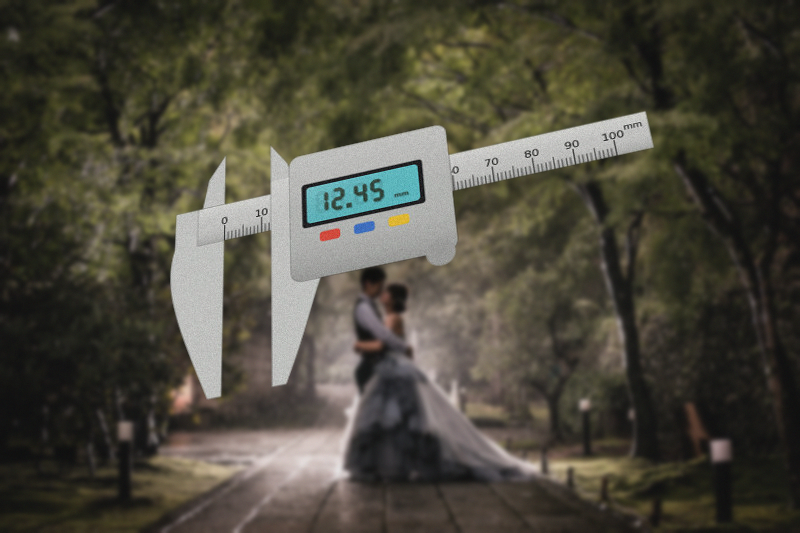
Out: value=12.45 unit=mm
